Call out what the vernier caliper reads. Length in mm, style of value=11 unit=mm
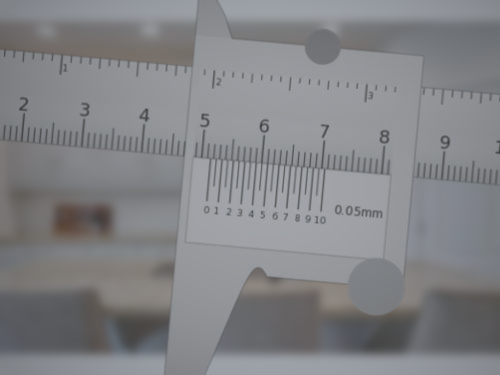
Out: value=51.5 unit=mm
